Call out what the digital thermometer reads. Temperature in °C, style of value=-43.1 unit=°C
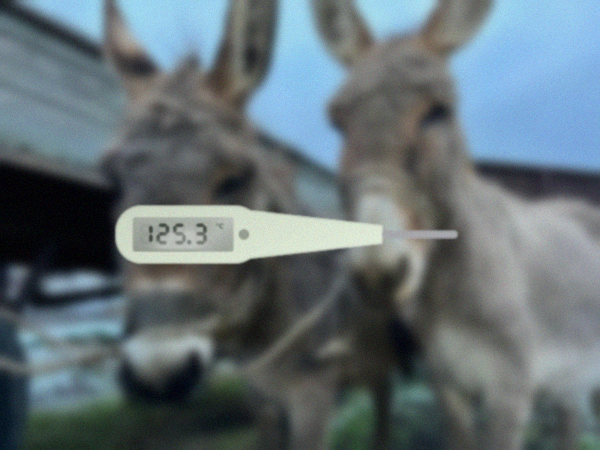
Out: value=125.3 unit=°C
